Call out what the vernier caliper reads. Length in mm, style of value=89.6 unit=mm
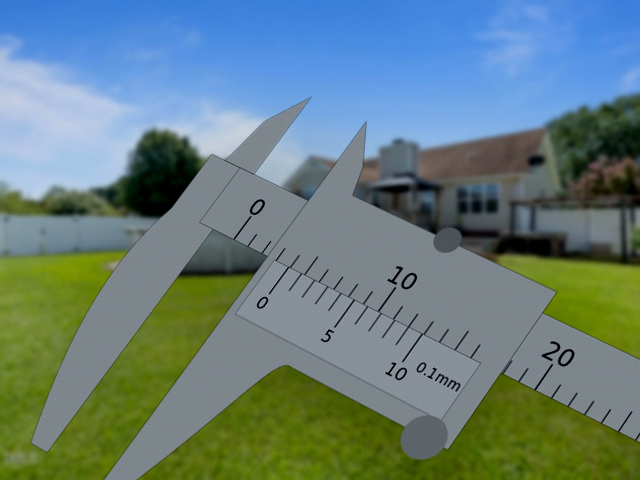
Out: value=3.9 unit=mm
